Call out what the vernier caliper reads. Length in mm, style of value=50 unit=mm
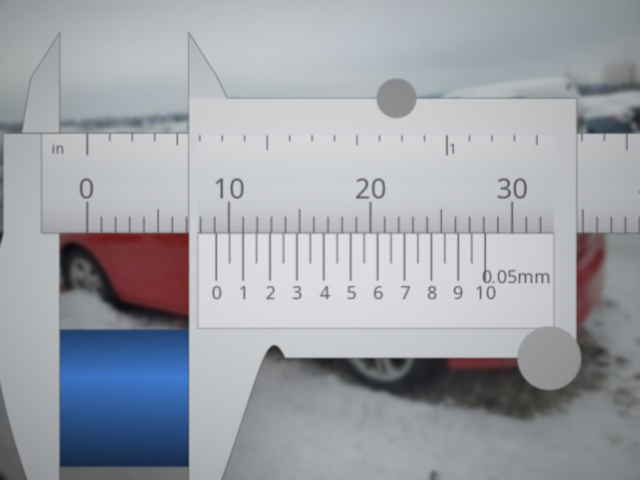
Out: value=9.1 unit=mm
